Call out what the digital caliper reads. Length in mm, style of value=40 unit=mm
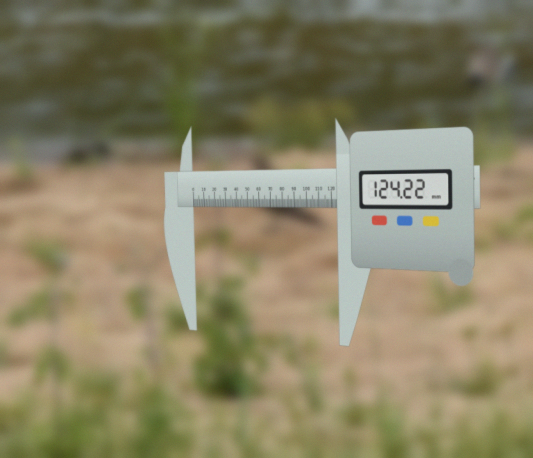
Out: value=124.22 unit=mm
